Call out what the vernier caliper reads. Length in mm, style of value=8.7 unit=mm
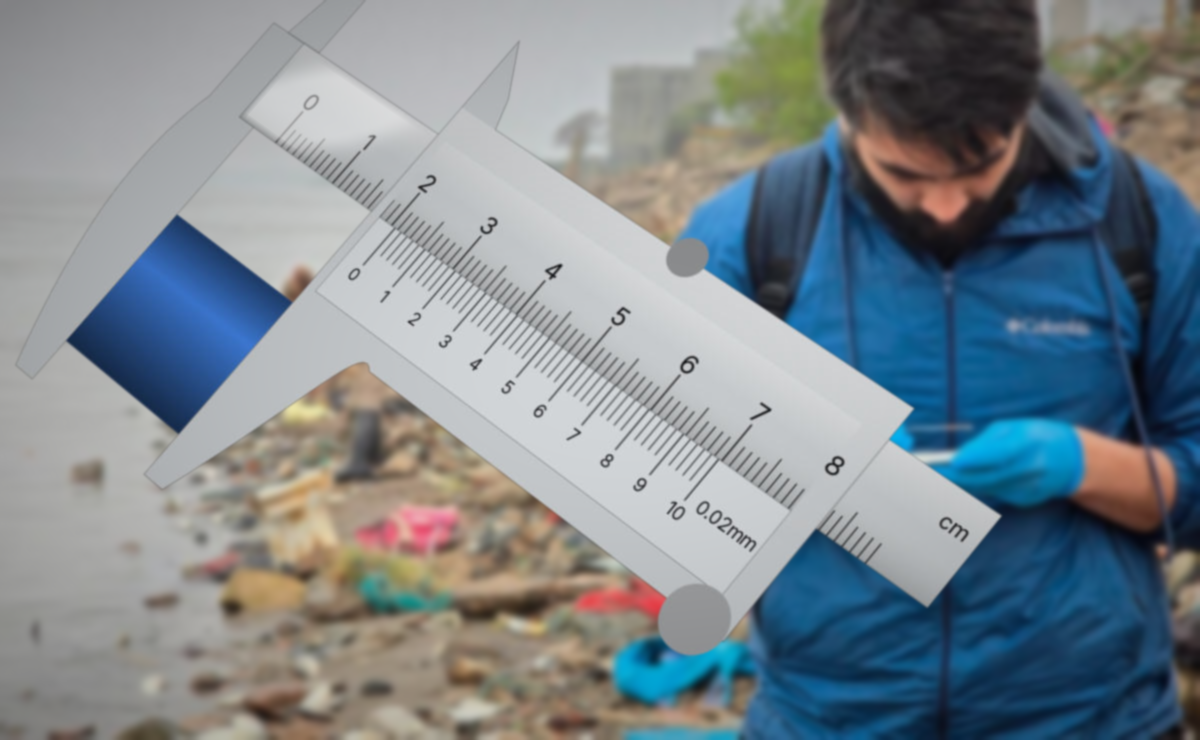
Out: value=20.6 unit=mm
